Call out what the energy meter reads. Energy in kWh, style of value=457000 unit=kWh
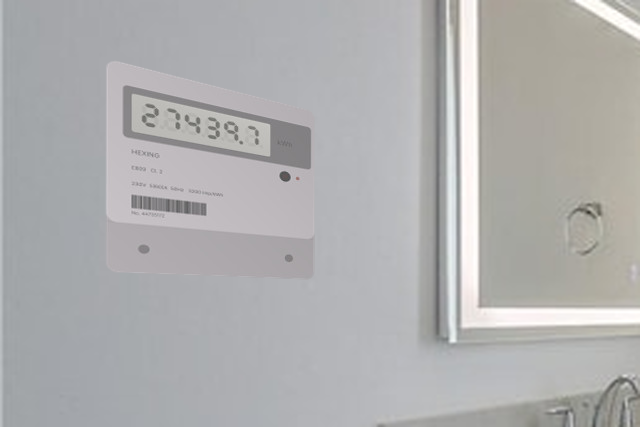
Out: value=27439.7 unit=kWh
